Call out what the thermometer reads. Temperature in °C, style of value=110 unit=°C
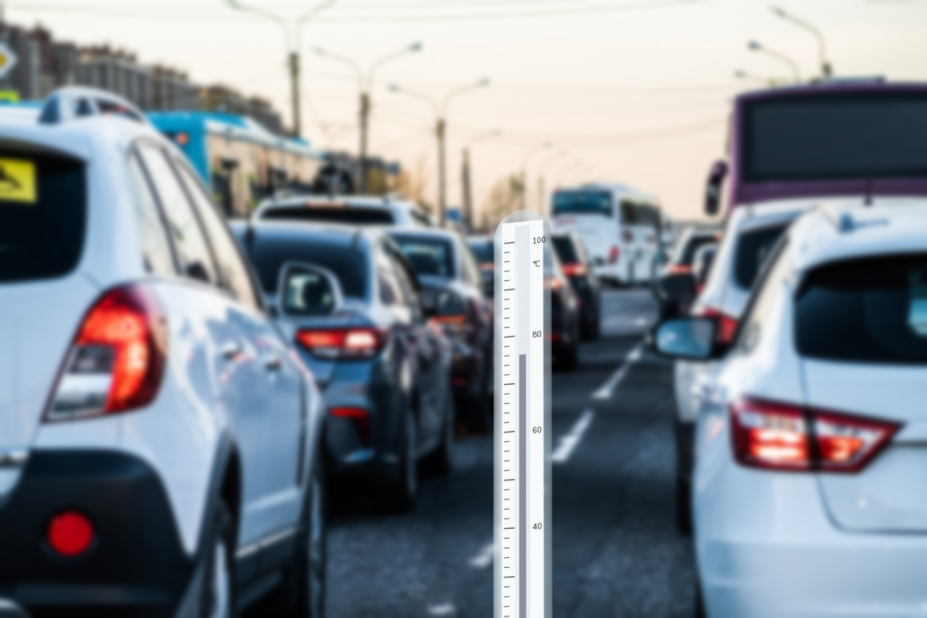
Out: value=76 unit=°C
